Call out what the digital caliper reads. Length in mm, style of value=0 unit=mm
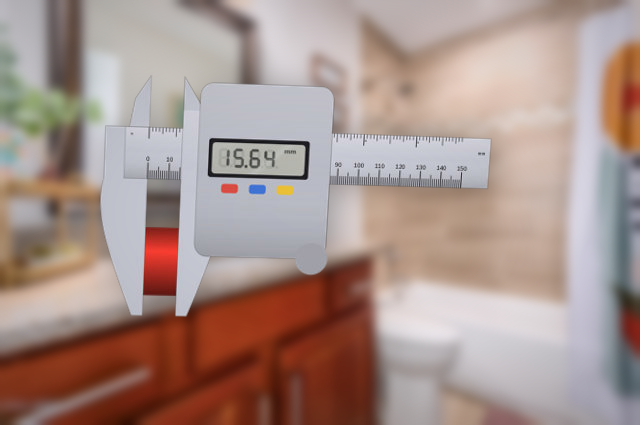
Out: value=15.64 unit=mm
